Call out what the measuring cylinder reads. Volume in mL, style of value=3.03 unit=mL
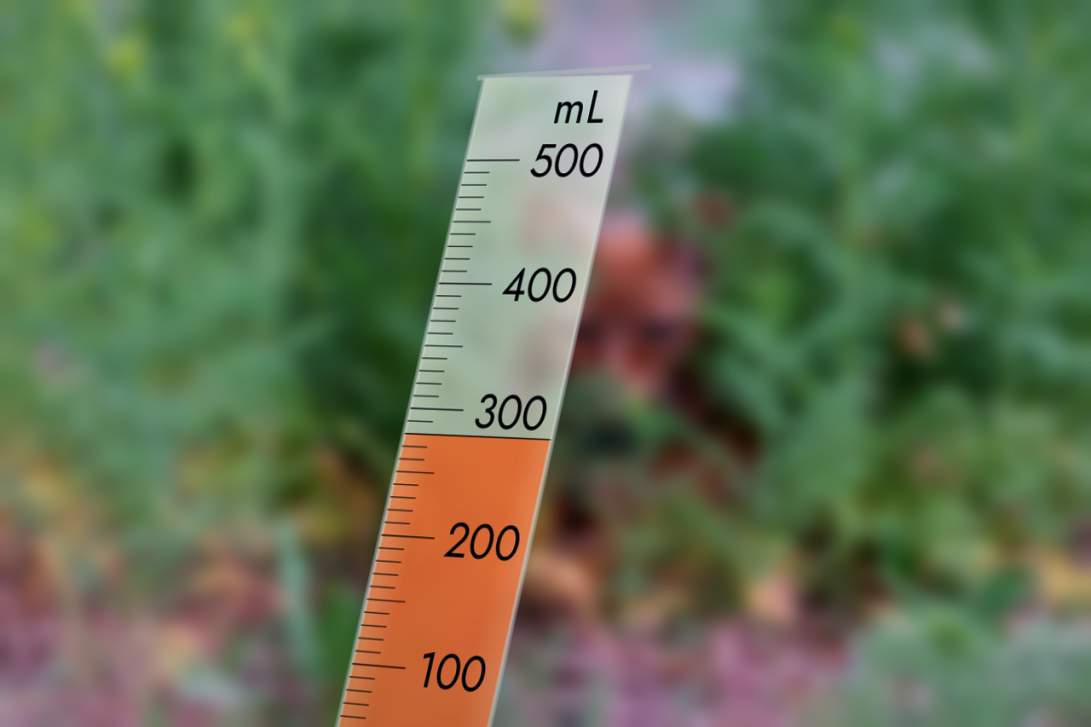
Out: value=280 unit=mL
